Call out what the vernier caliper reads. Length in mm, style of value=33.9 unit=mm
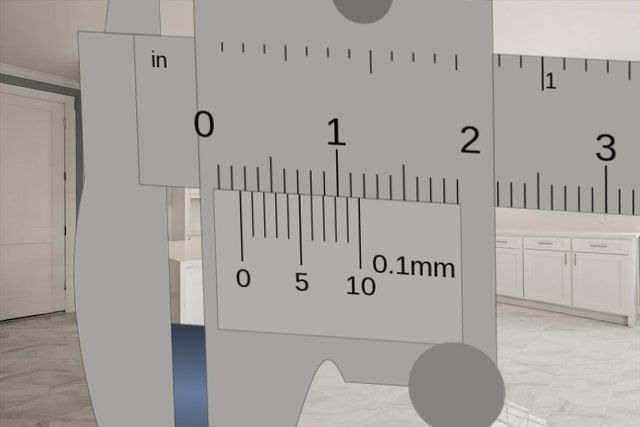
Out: value=2.6 unit=mm
